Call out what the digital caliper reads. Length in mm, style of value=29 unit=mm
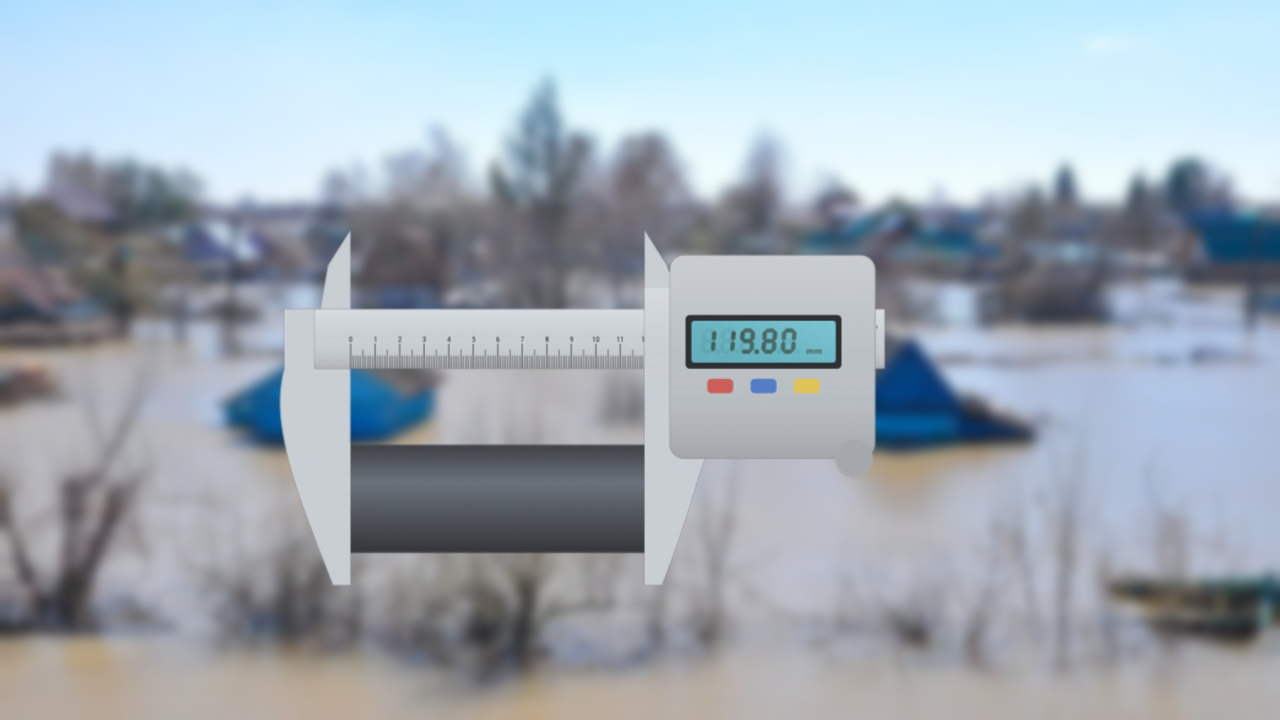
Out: value=119.80 unit=mm
